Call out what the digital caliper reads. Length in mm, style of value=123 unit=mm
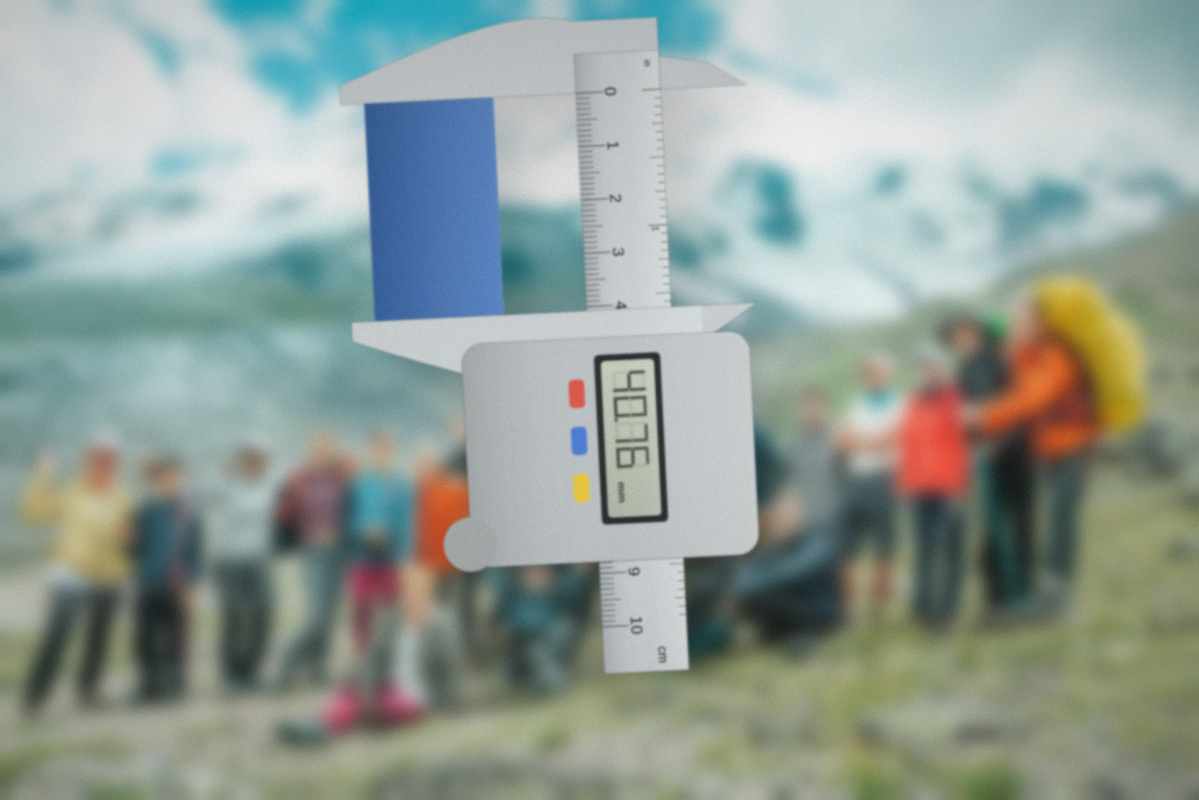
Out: value=40.76 unit=mm
